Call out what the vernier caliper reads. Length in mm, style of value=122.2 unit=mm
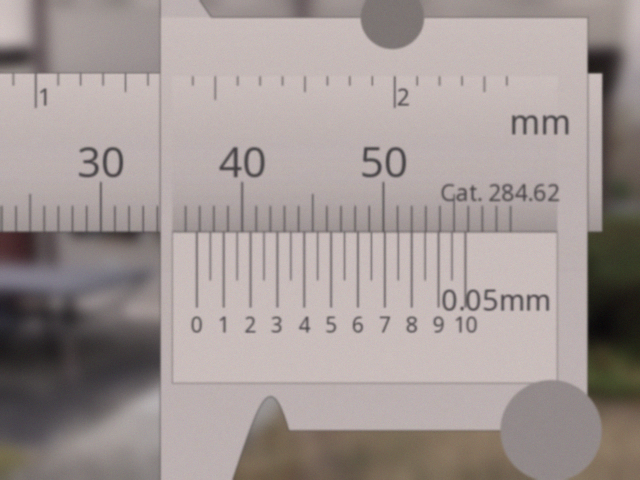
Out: value=36.8 unit=mm
